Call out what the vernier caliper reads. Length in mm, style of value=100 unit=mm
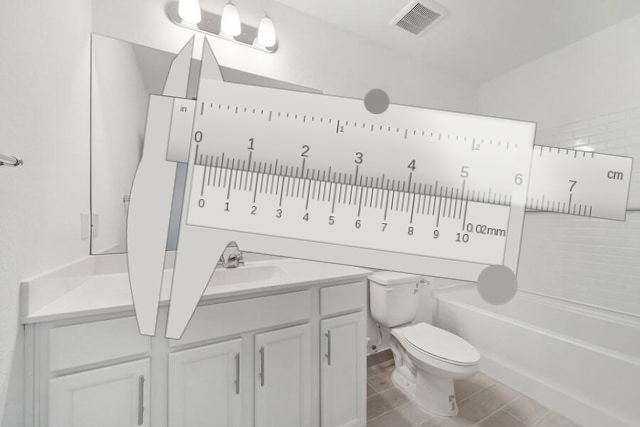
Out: value=2.0 unit=mm
